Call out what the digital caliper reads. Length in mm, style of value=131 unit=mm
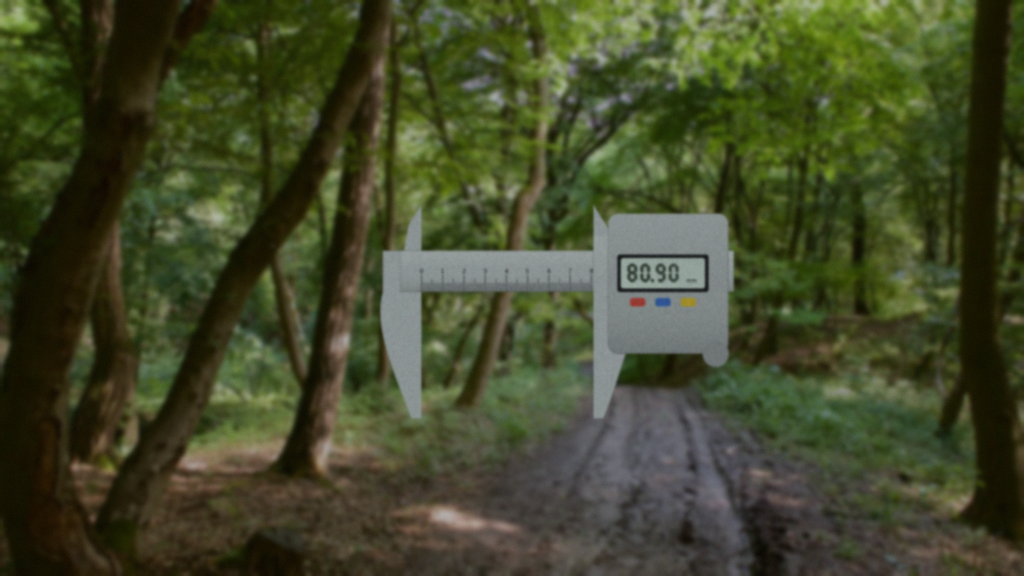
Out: value=80.90 unit=mm
